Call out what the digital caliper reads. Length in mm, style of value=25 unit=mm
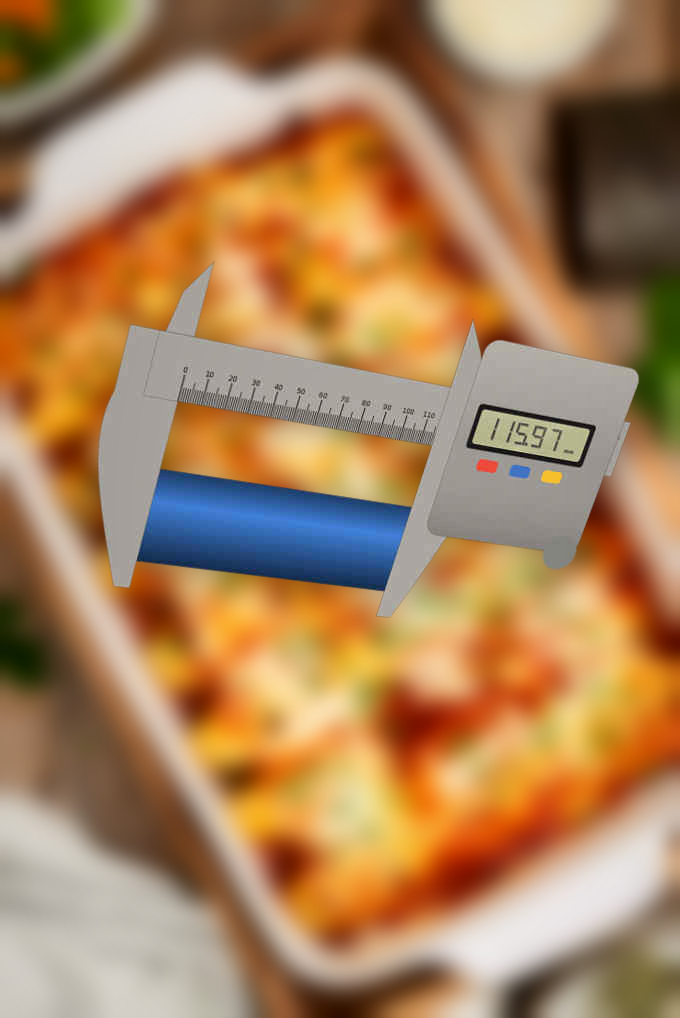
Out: value=115.97 unit=mm
